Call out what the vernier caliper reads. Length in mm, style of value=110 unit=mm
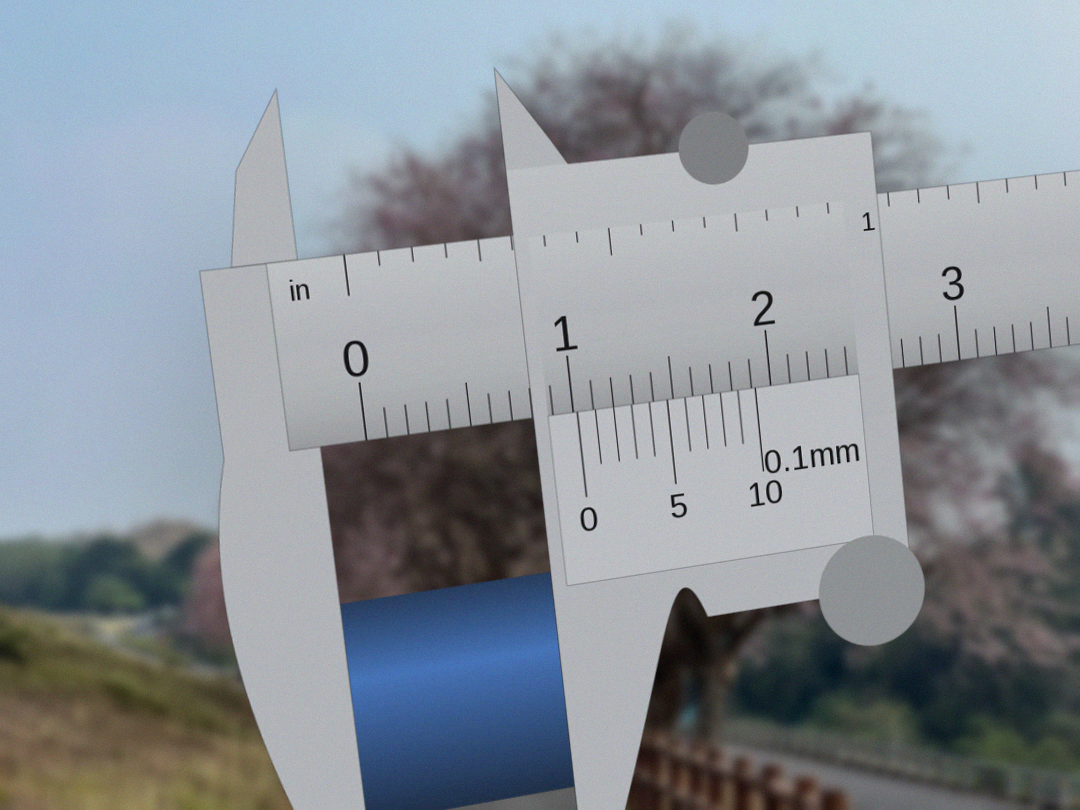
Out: value=10.2 unit=mm
